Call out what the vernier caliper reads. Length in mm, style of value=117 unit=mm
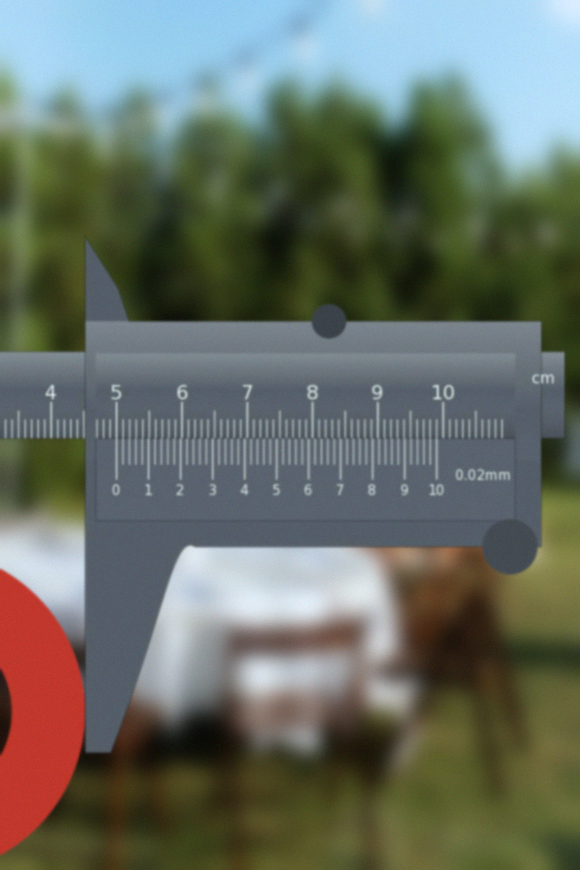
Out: value=50.0 unit=mm
